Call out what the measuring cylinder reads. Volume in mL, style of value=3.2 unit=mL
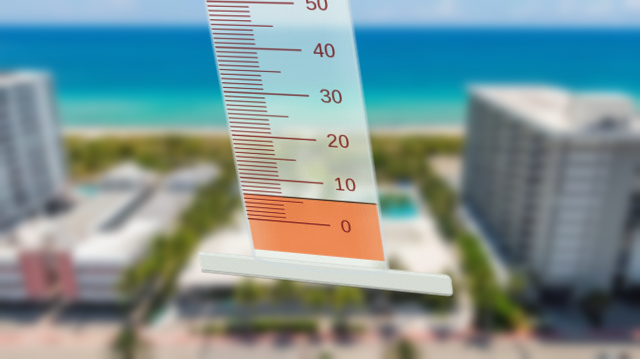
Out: value=6 unit=mL
